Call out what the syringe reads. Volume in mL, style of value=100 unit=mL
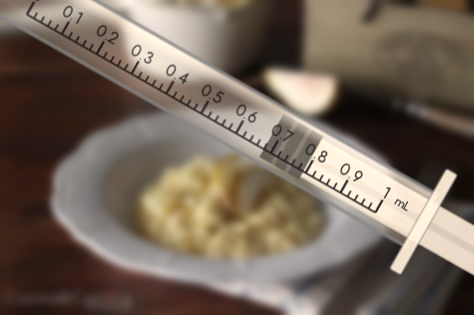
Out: value=0.68 unit=mL
